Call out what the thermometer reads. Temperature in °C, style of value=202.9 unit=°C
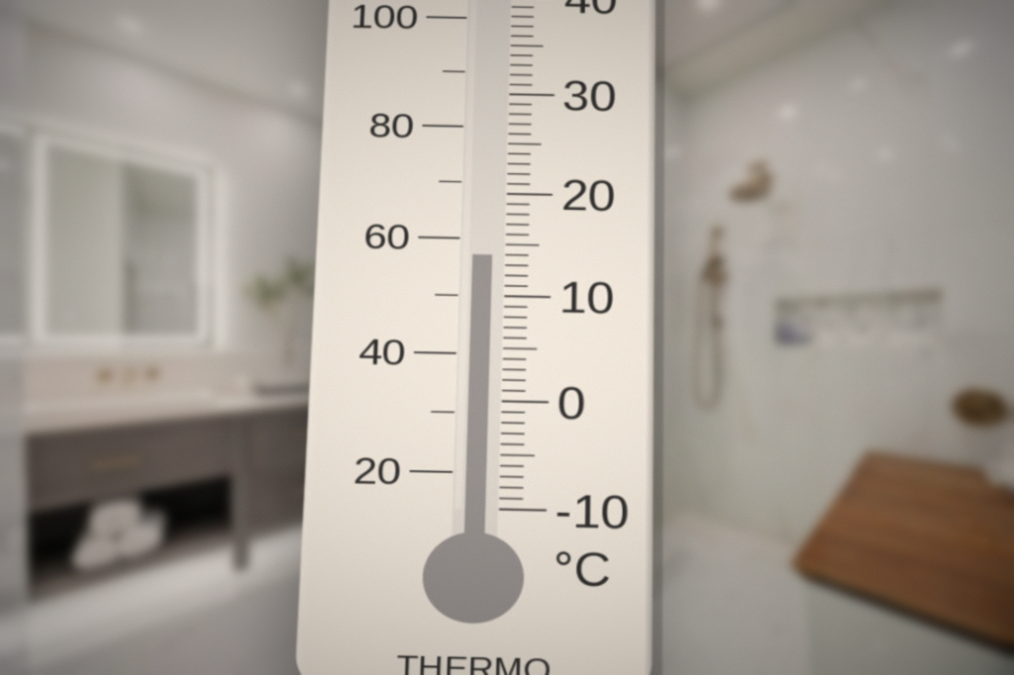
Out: value=14 unit=°C
